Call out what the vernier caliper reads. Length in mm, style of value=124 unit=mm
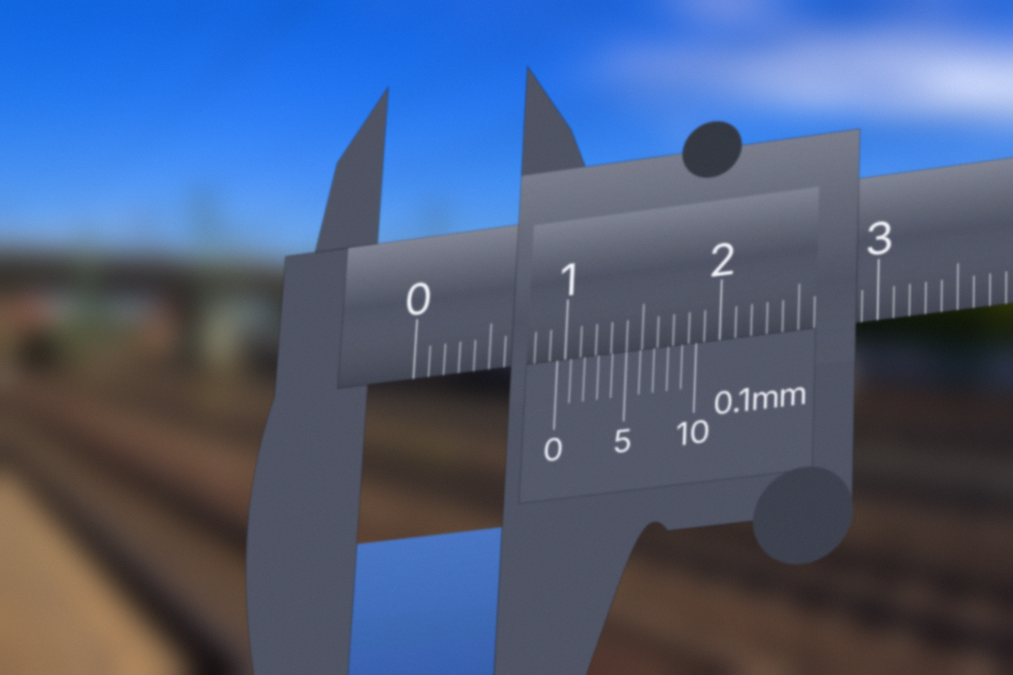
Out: value=9.5 unit=mm
